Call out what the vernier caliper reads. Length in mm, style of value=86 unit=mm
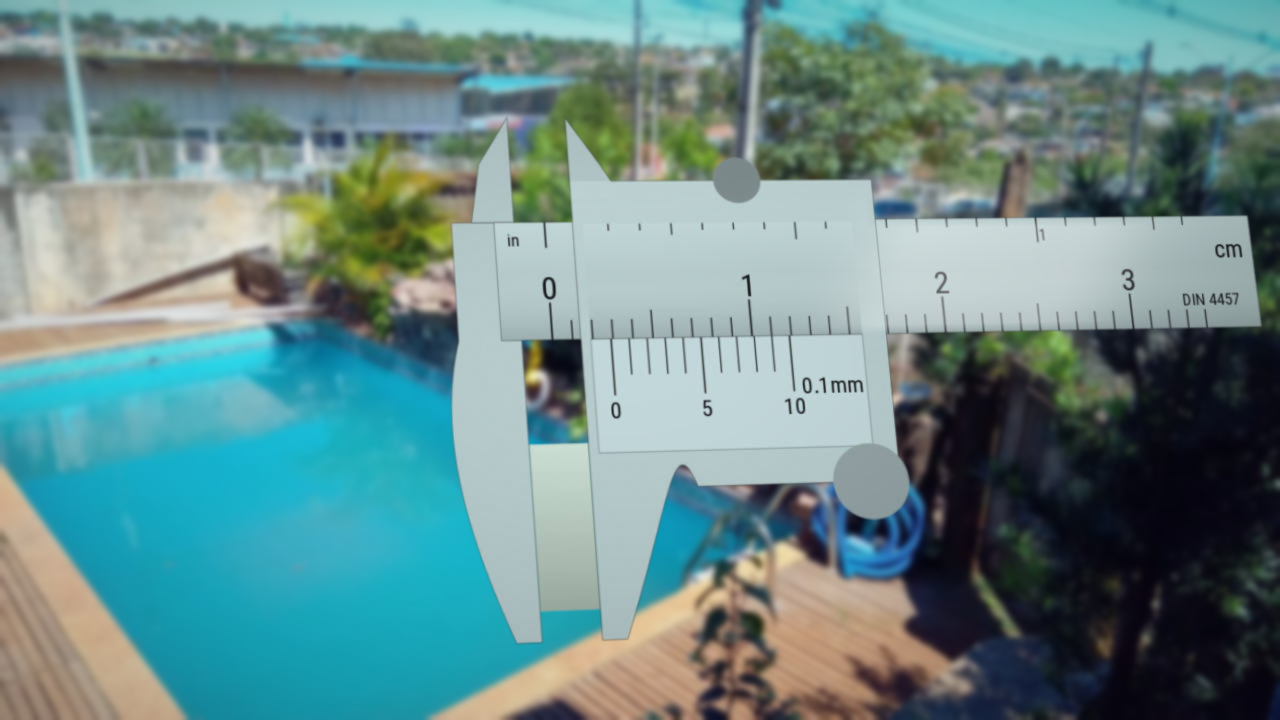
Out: value=2.9 unit=mm
